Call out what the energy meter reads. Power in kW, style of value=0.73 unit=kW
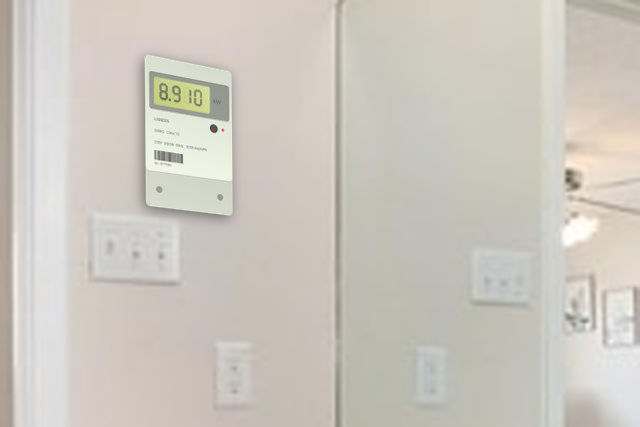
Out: value=8.910 unit=kW
